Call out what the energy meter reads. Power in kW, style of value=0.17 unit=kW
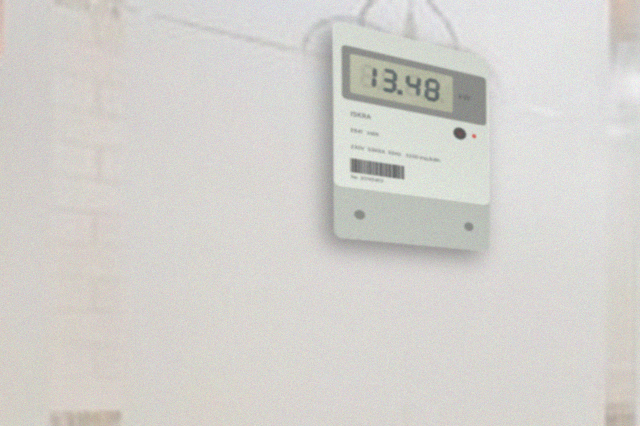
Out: value=13.48 unit=kW
